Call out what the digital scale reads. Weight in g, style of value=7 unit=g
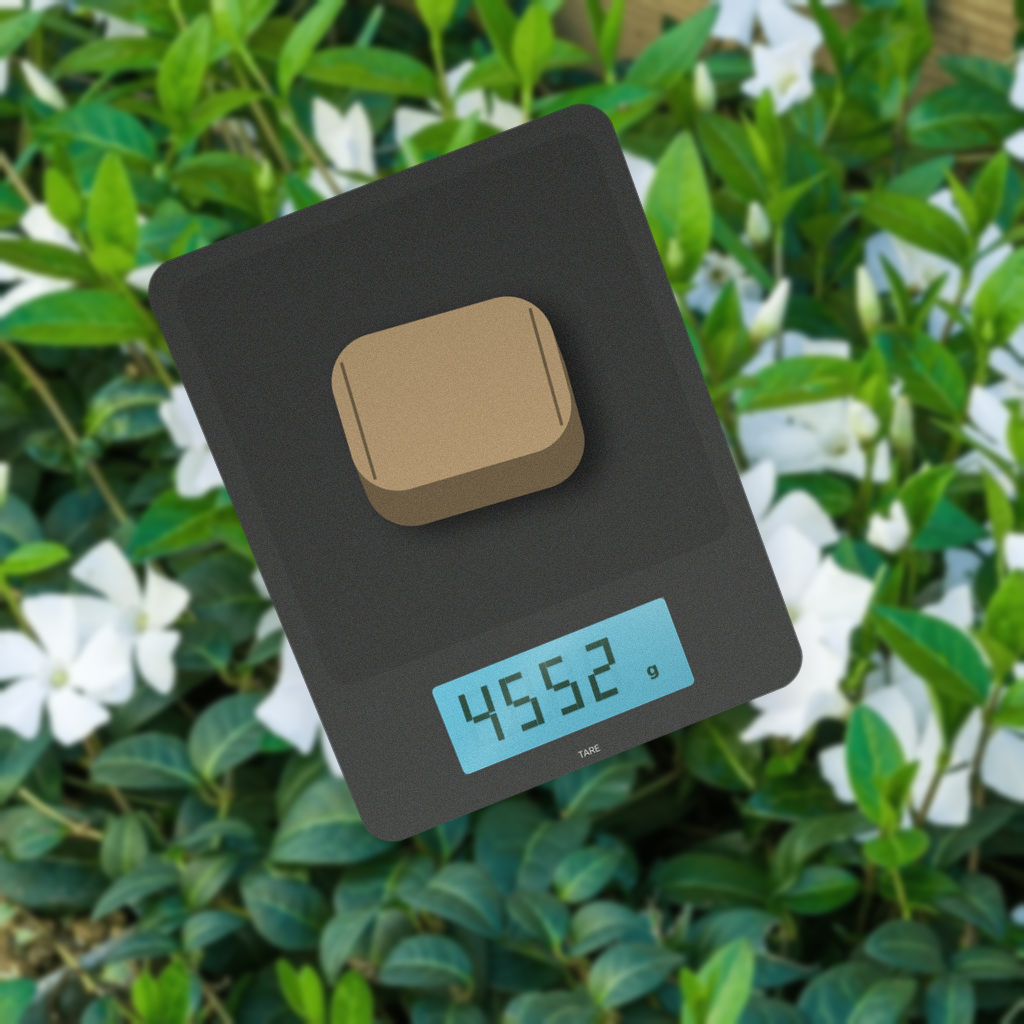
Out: value=4552 unit=g
